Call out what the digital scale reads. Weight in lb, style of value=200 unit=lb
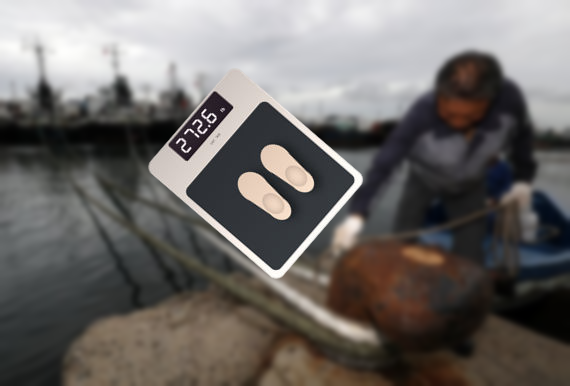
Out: value=272.6 unit=lb
